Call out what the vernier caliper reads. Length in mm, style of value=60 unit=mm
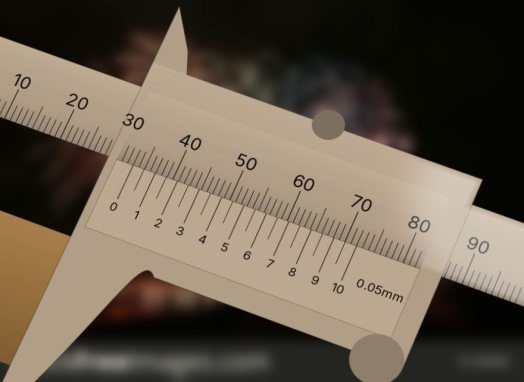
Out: value=33.0 unit=mm
